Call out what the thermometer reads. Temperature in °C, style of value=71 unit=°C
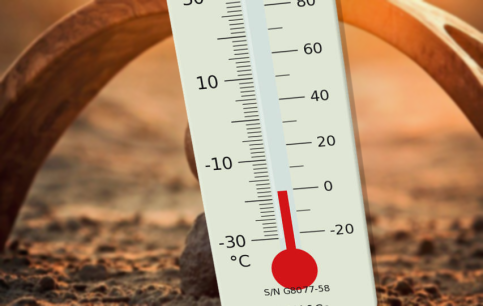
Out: value=-18 unit=°C
